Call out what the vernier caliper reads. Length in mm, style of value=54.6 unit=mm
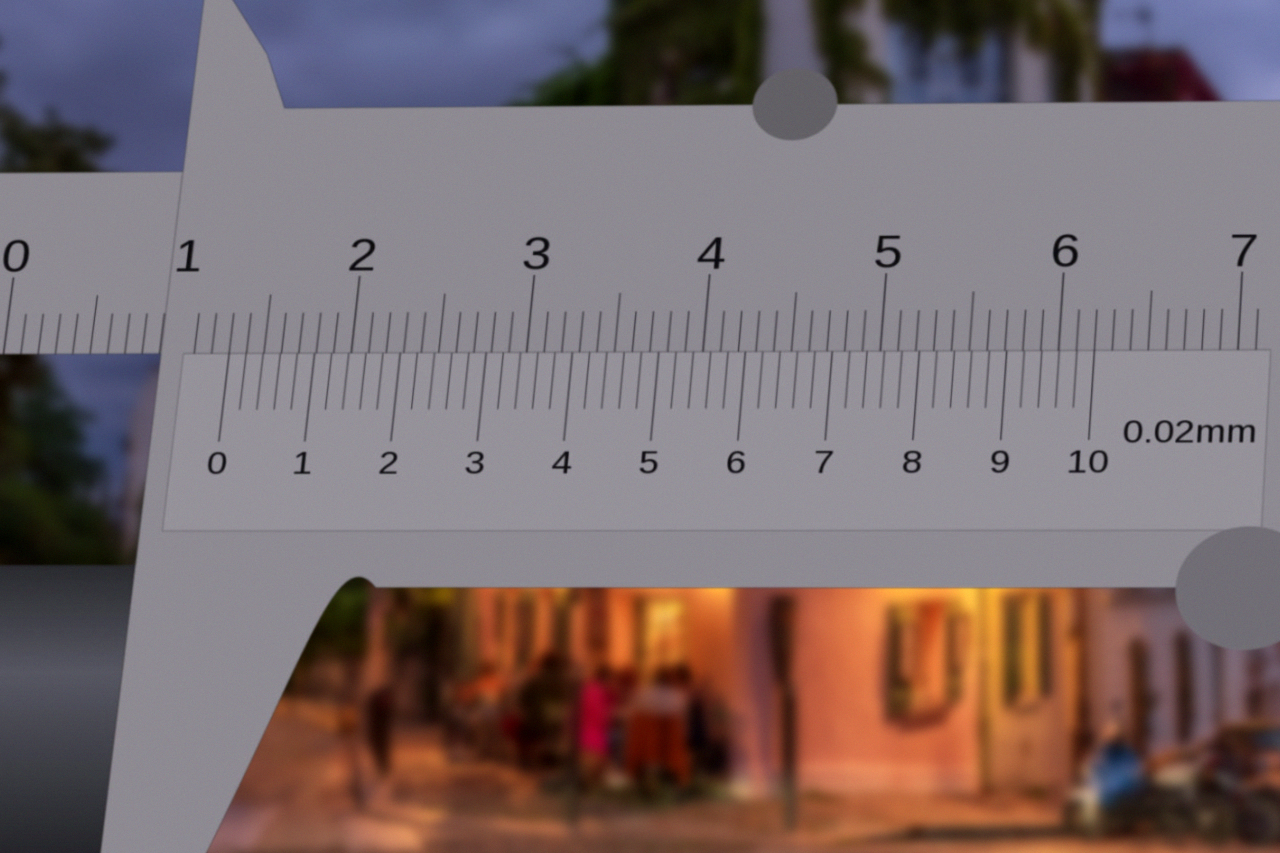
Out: value=13.0 unit=mm
